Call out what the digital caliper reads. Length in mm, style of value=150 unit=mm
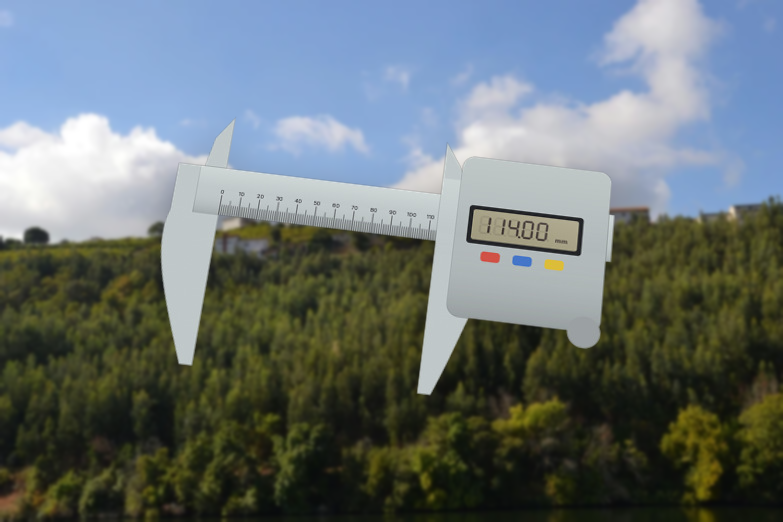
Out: value=114.00 unit=mm
